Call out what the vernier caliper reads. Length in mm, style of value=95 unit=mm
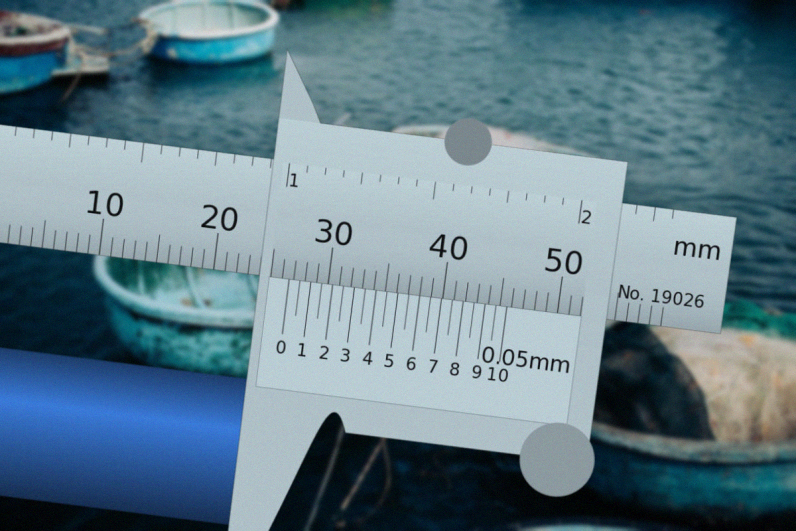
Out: value=26.6 unit=mm
